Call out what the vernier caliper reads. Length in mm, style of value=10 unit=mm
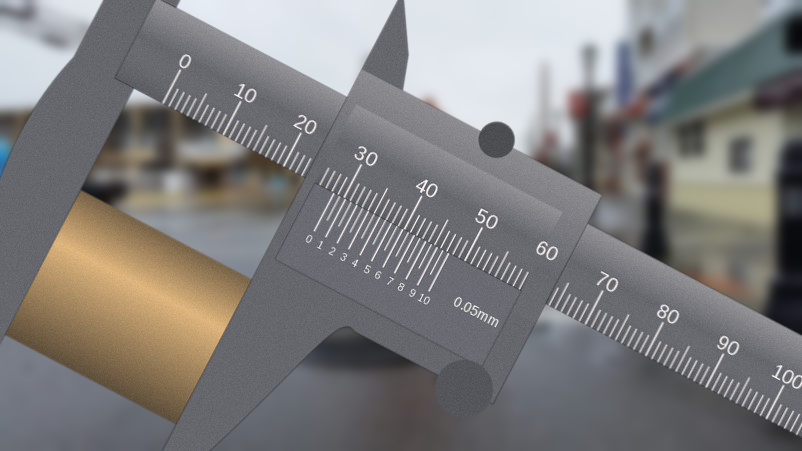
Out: value=28.4 unit=mm
